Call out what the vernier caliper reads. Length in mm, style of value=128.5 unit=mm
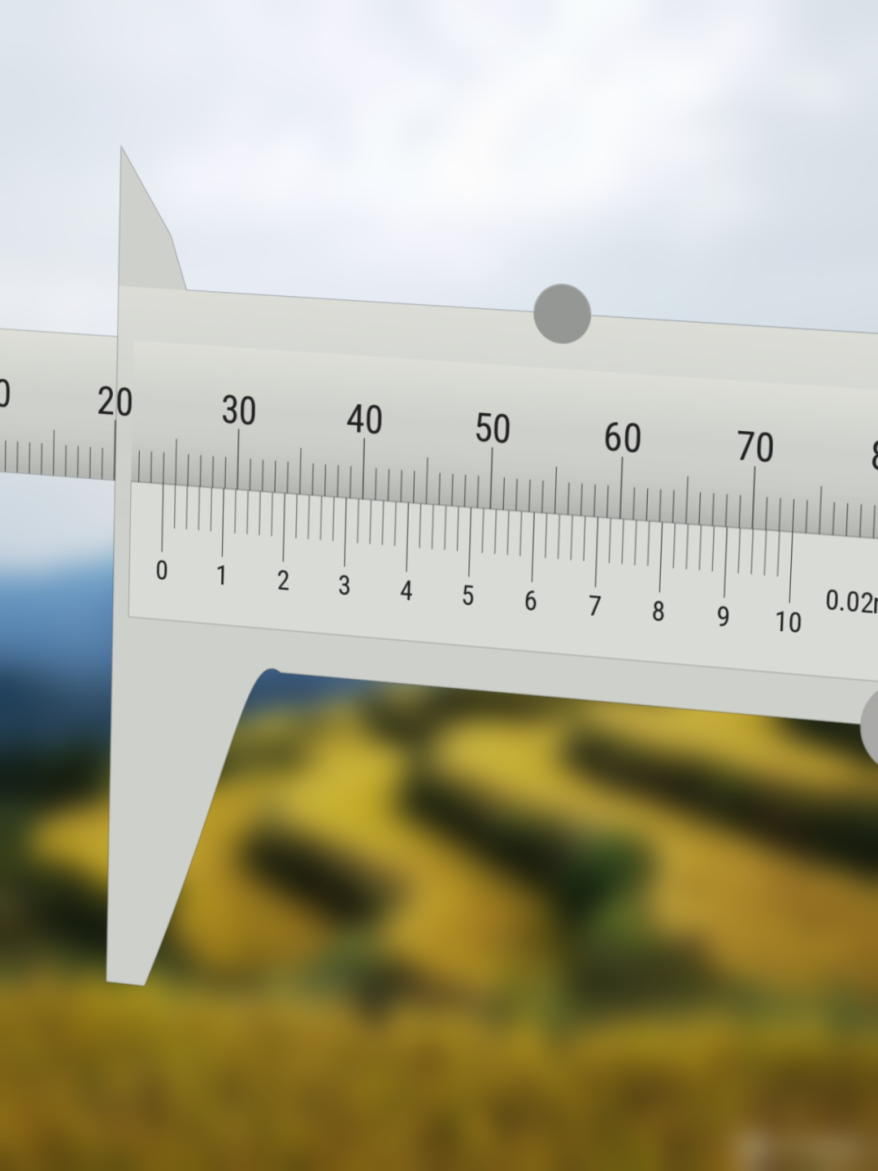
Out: value=24.0 unit=mm
